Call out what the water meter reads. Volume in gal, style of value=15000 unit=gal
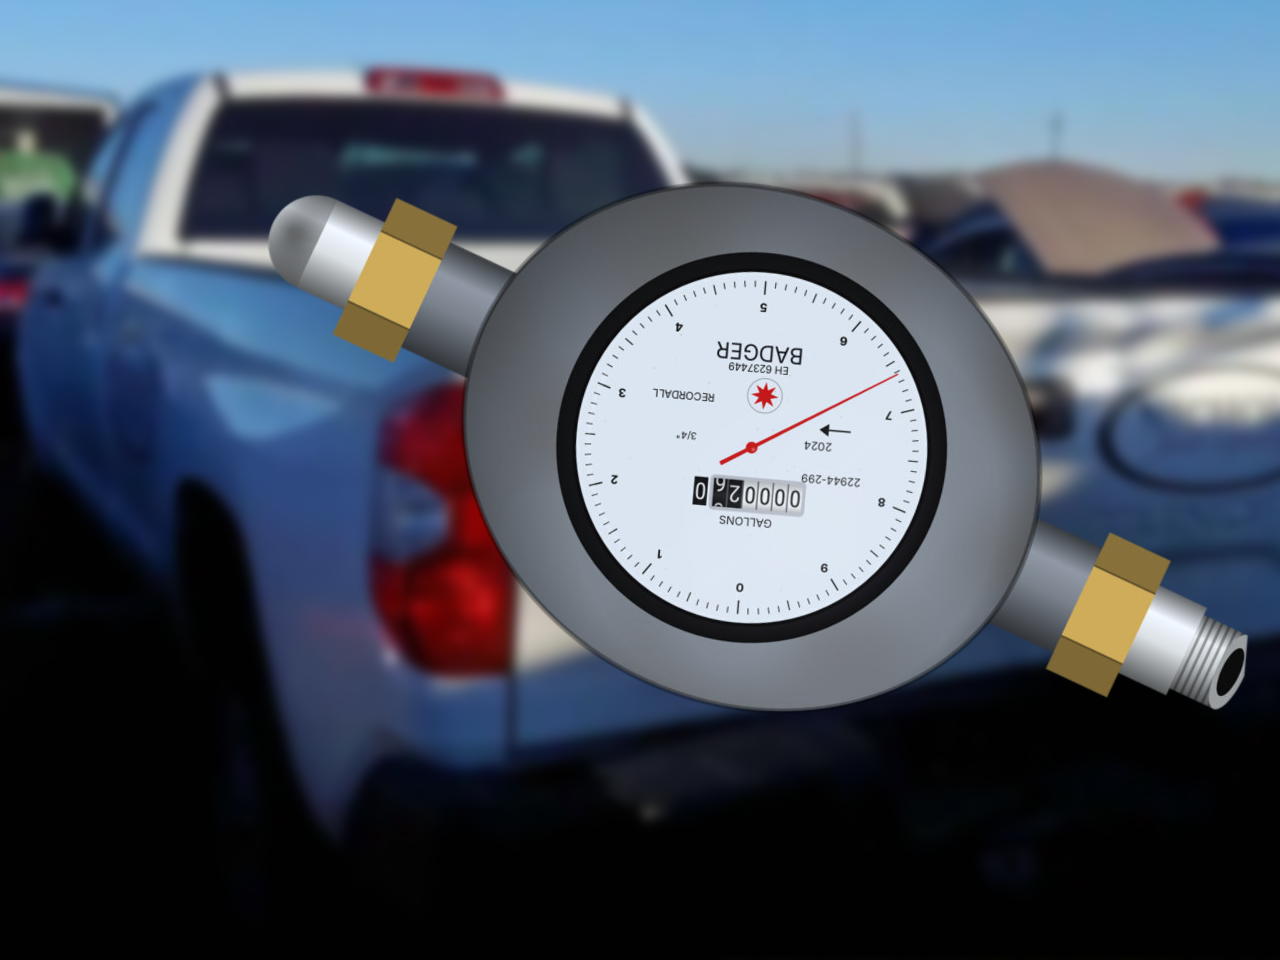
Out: value=256.6 unit=gal
